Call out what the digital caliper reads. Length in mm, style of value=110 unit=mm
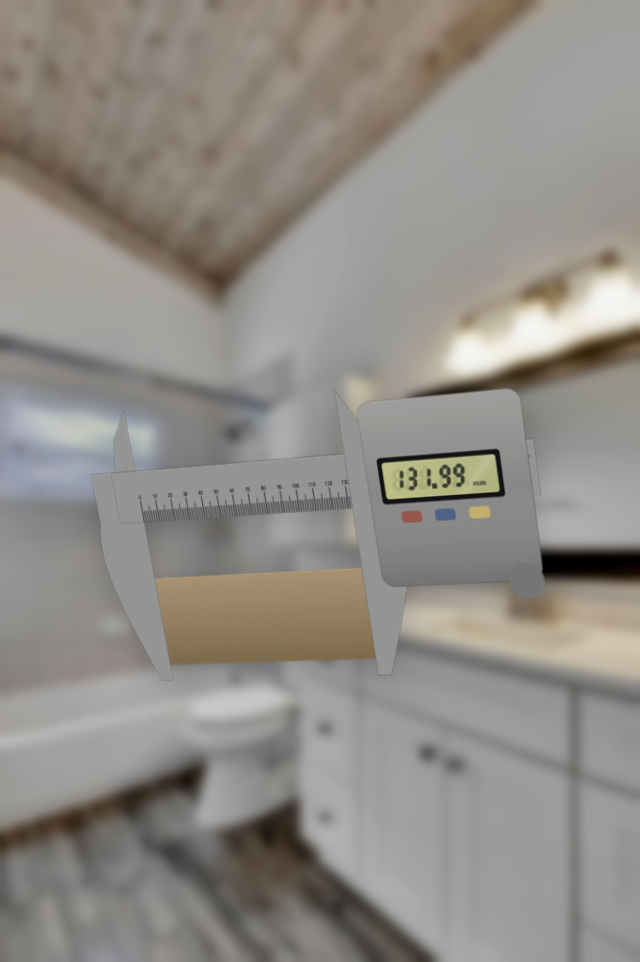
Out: value=131.99 unit=mm
